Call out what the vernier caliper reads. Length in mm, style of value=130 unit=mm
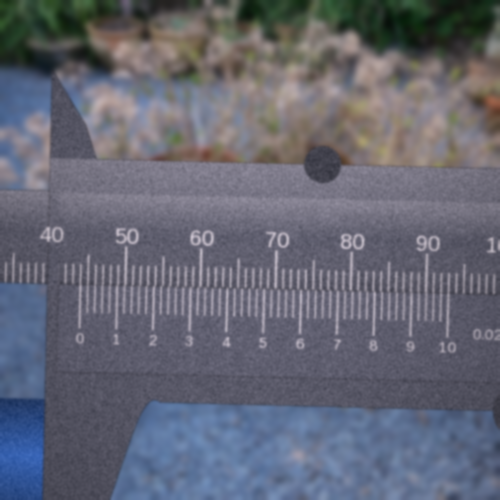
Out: value=44.0 unit=mm
